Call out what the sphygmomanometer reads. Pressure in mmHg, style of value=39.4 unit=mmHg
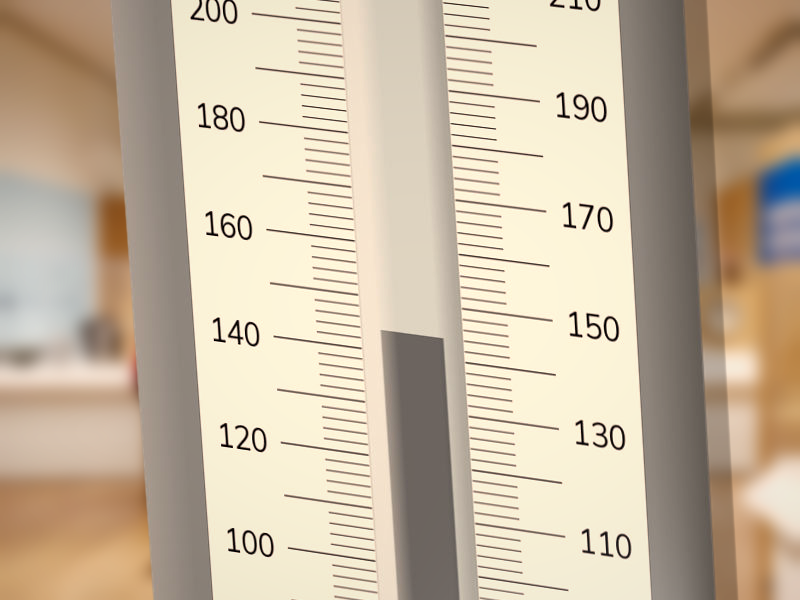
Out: value=144 unit=mmHg
